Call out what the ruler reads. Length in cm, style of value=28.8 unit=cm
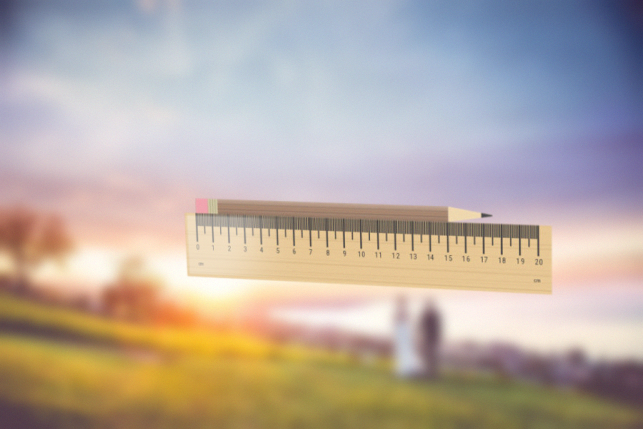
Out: value=17.5 unit=cm
